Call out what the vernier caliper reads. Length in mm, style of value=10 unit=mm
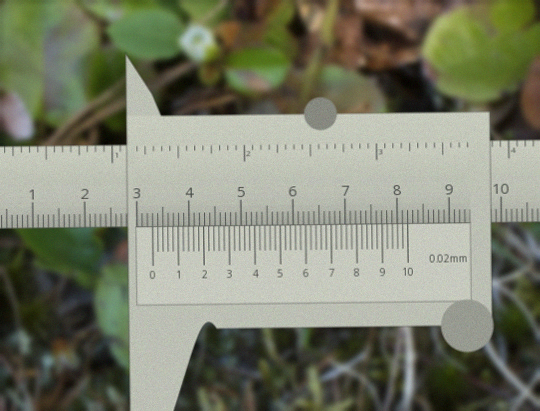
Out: value=33.0 unit=mm
